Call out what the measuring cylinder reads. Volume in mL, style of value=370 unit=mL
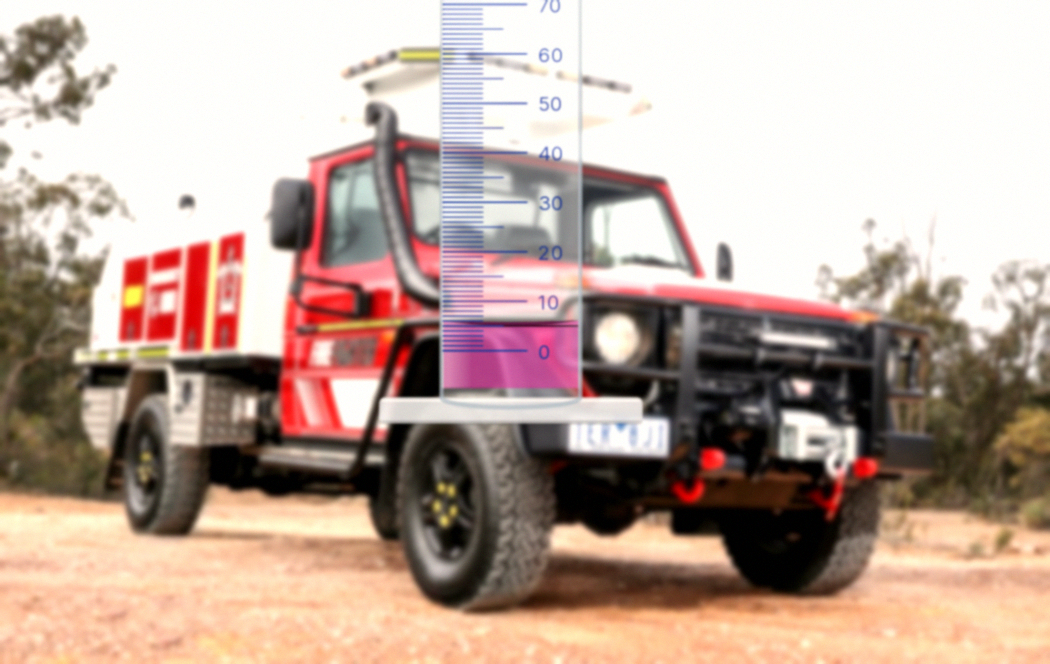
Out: value=5 unit=mL
